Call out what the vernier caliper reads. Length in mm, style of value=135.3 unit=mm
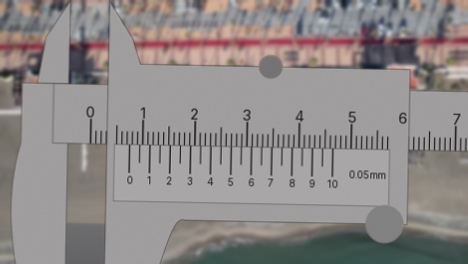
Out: value=7.5 unit=mm
